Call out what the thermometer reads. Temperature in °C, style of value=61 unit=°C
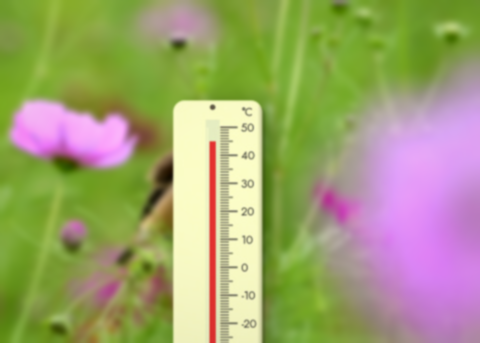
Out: value=45 unit=°C
